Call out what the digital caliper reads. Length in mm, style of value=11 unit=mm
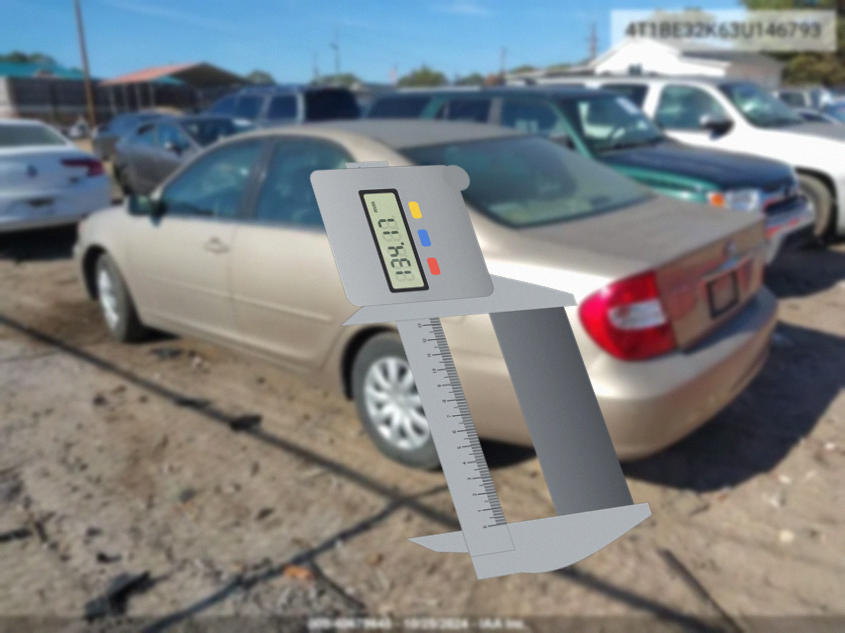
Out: value=134.17 unit=mm
